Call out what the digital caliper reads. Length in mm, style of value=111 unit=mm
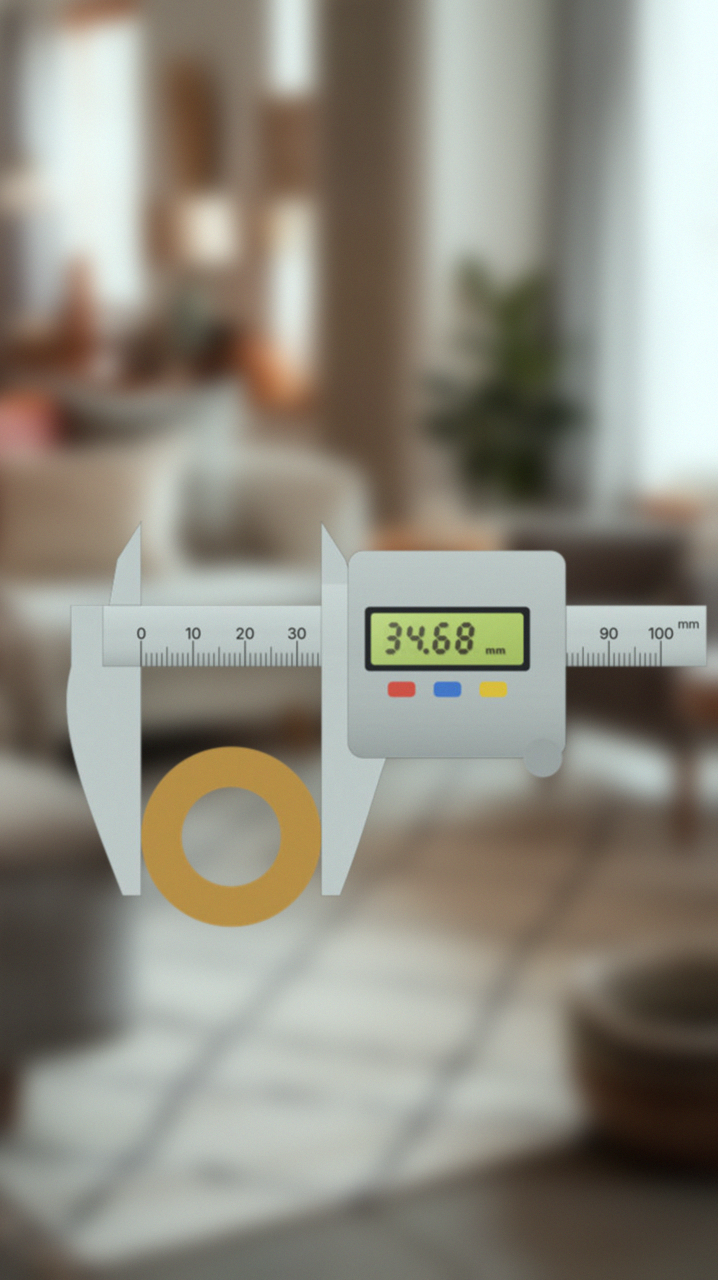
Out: value=34.68 unit=mm
